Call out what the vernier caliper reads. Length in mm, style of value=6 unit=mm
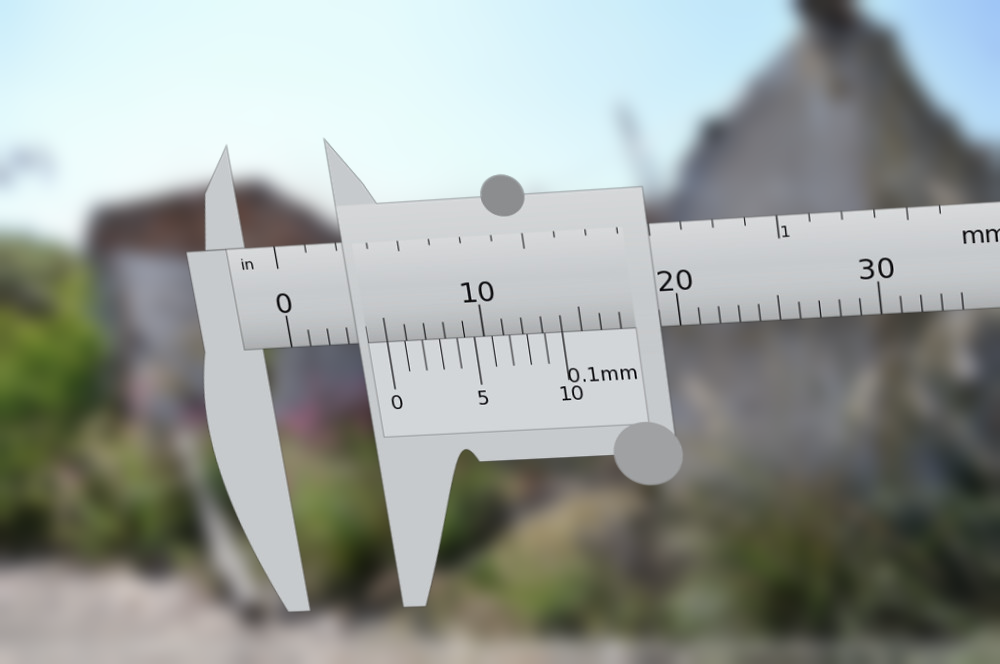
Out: value=5.0 unit=mm
